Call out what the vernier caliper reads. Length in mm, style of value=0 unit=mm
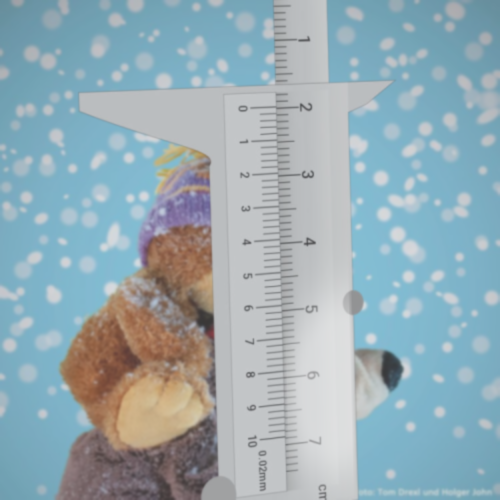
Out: value=19.8 unit=mm
